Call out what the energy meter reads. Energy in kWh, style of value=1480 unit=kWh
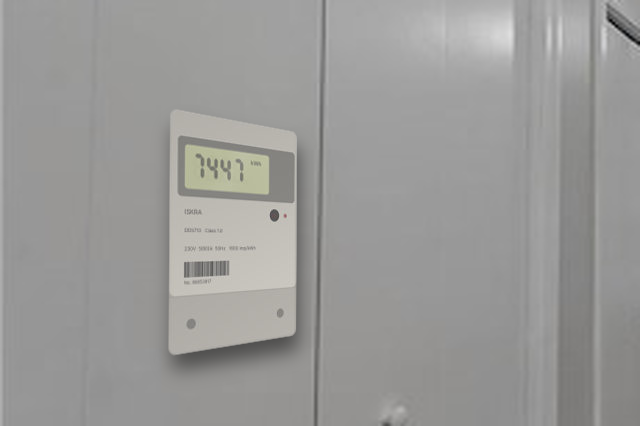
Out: value=7447 unit=kWh
